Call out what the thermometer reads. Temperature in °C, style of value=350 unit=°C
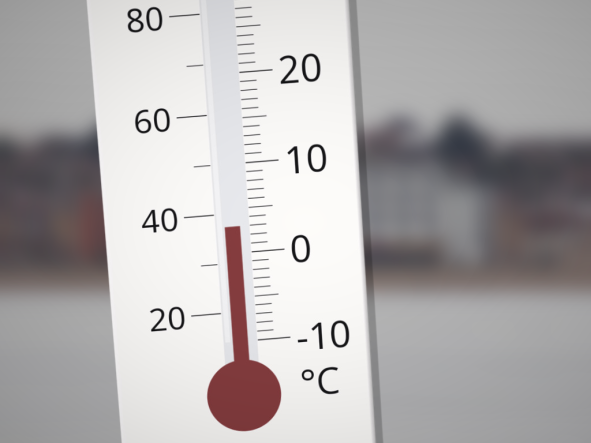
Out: value=3 unit=°C
